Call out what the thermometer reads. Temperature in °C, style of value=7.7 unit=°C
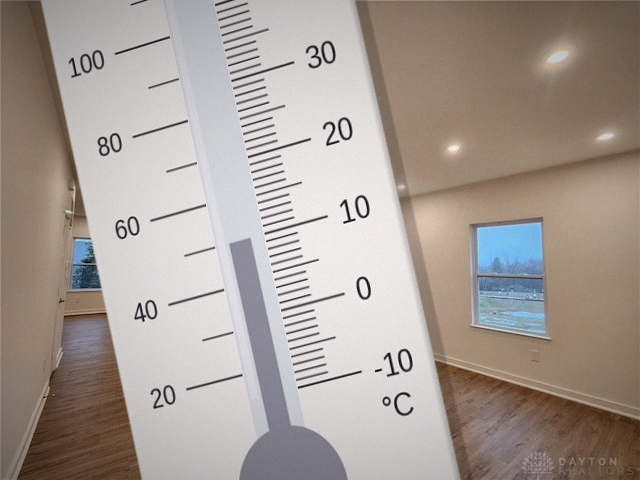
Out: value=10 unit=°C
